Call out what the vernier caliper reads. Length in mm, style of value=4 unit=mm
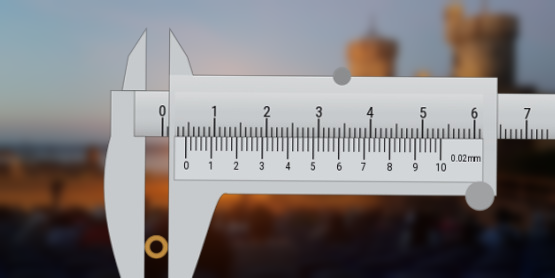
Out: value=4.5 unit=mm
